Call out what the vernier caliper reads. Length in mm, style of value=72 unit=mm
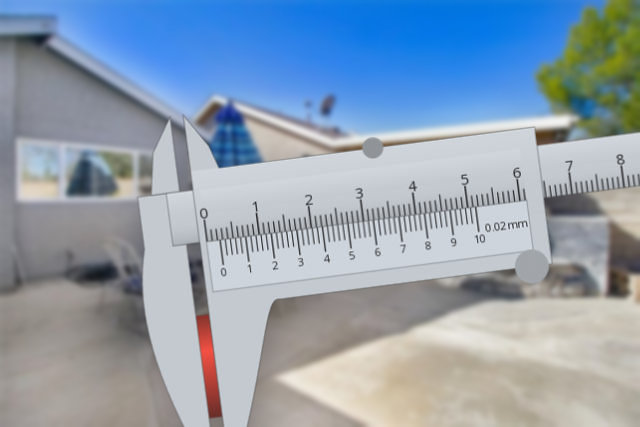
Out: value=2.5 unit=mm
